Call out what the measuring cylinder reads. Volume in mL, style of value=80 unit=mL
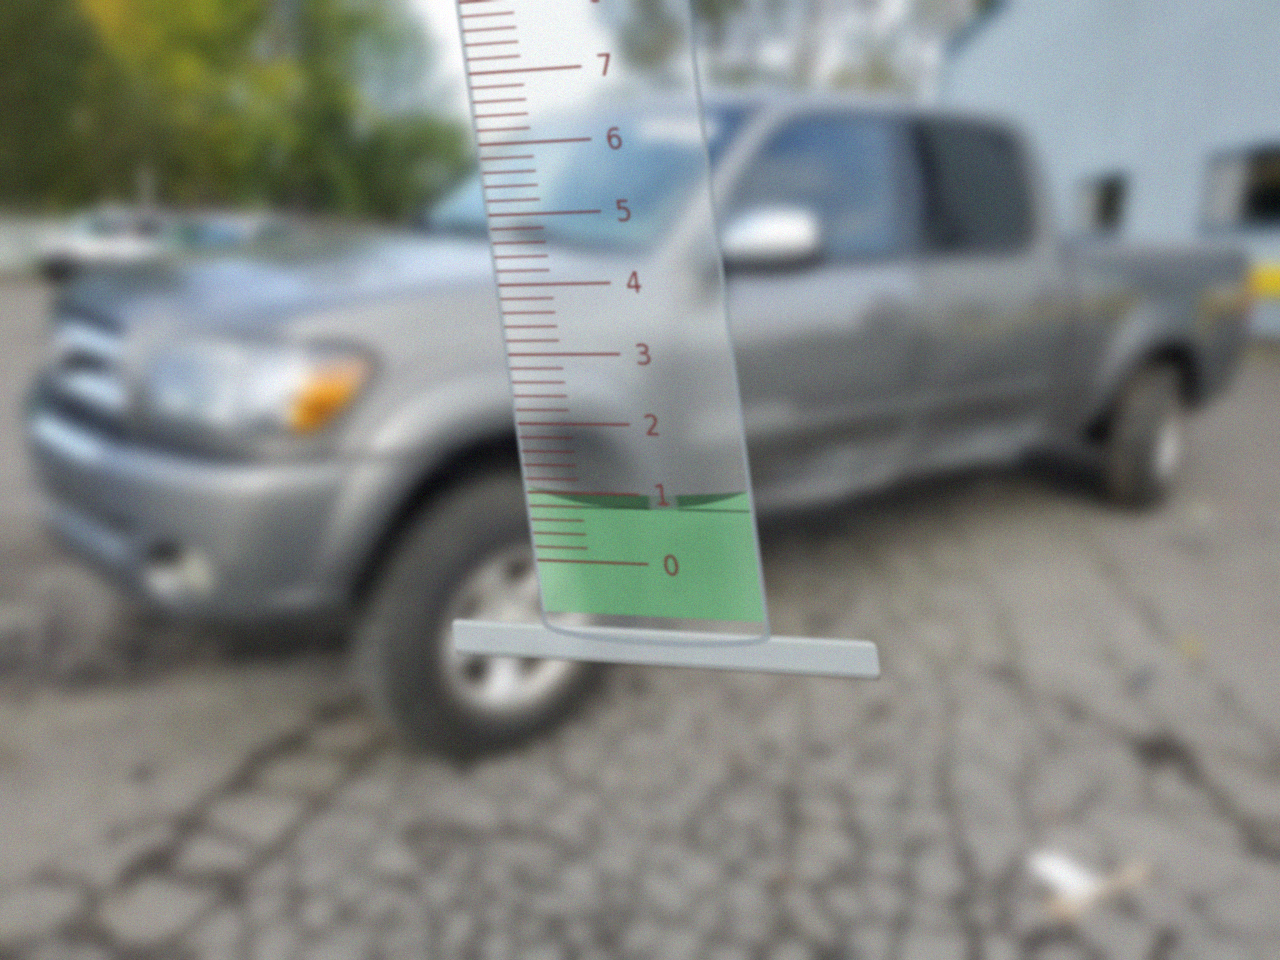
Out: value=0.8 unit=mL
